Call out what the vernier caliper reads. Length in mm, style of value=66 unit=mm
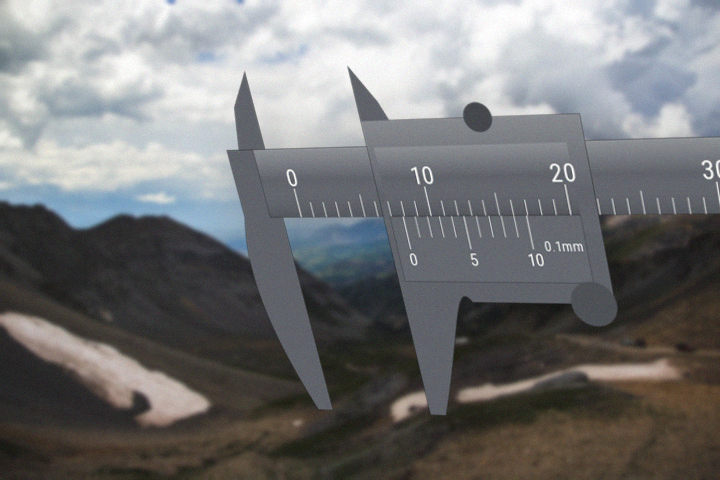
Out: value=7.9 unit=mm
